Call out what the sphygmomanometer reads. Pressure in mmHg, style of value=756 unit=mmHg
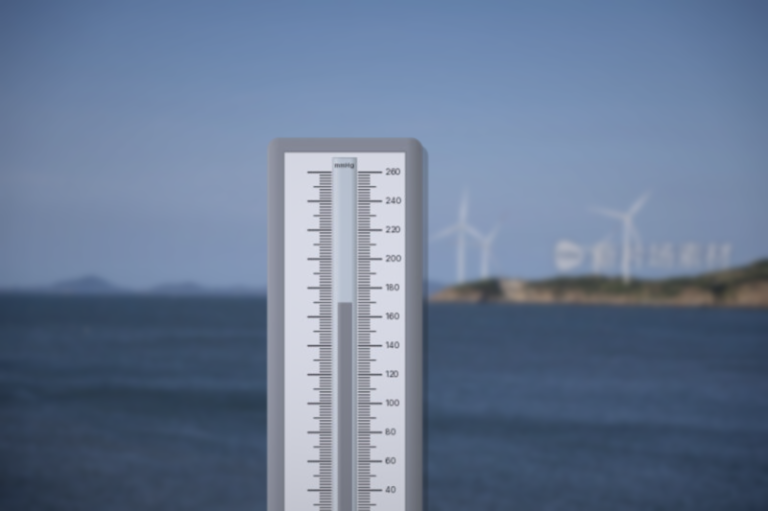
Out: value=170 unit=mmHg
